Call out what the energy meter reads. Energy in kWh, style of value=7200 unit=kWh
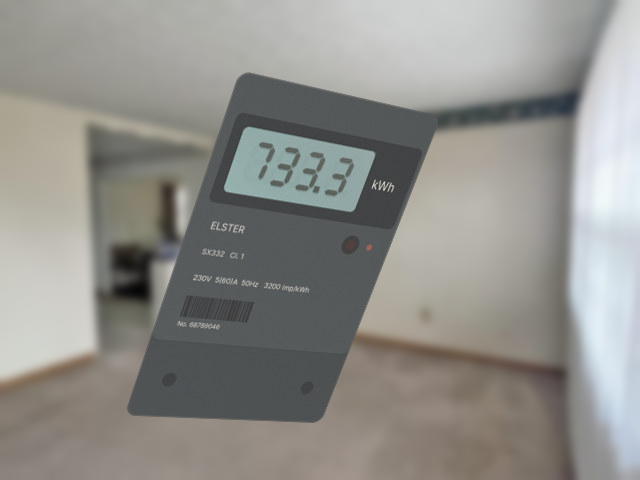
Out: value=733.3 unit=kWh
